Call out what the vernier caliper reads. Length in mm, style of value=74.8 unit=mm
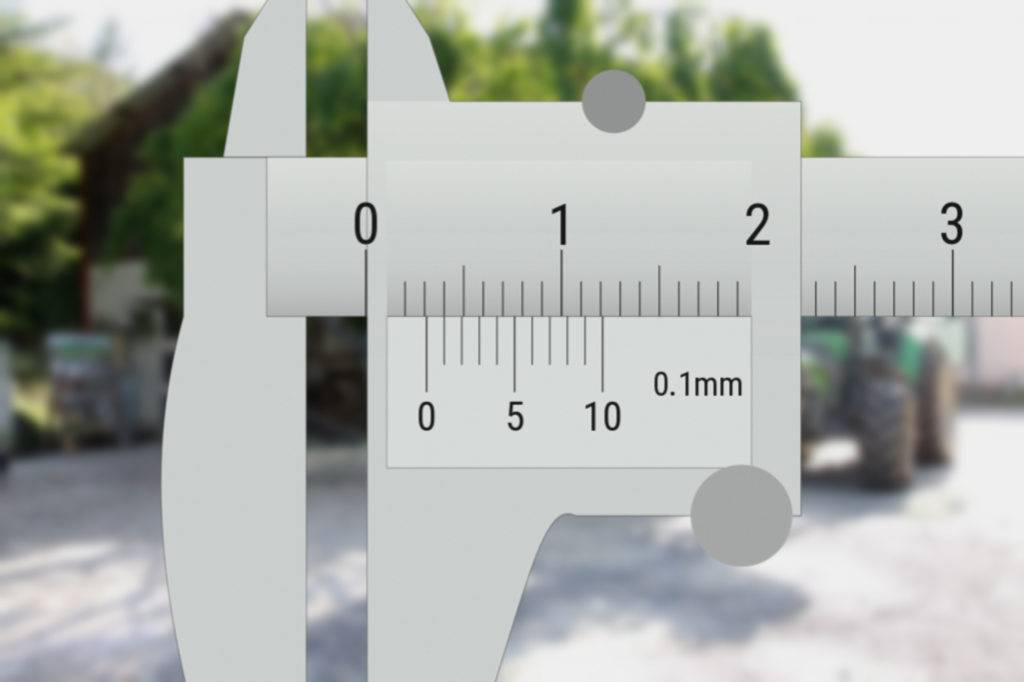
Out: value=3.1 unit=mm
